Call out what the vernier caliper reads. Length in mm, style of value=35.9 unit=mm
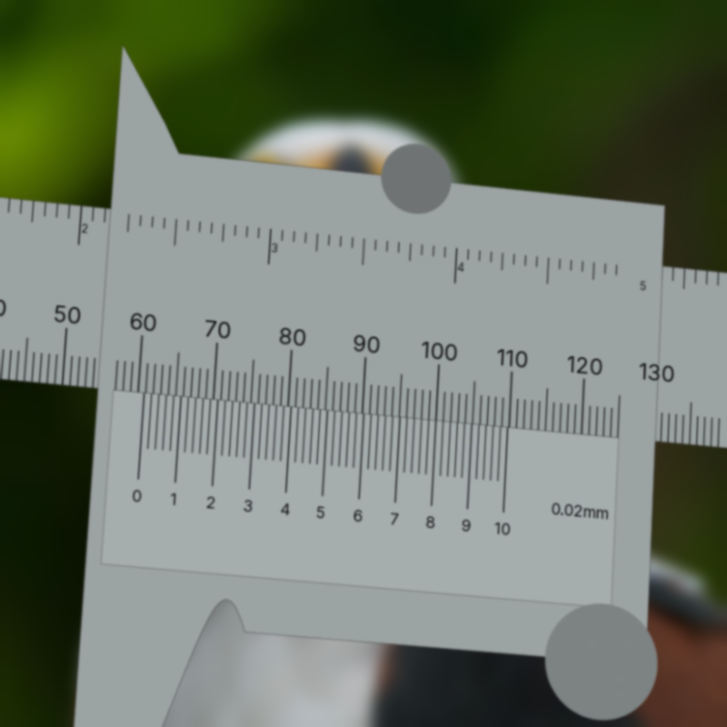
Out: value=60.8 unit=mm
